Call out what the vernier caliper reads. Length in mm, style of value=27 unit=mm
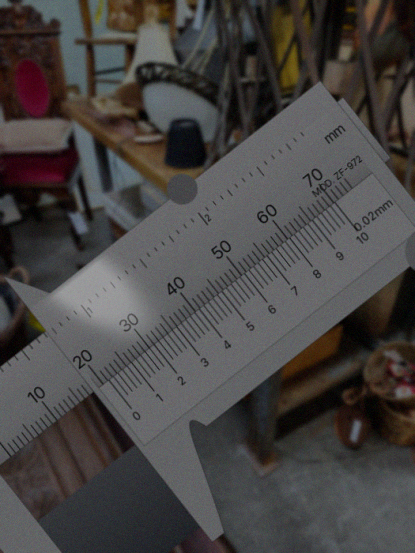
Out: value=21.2 unit=mm
